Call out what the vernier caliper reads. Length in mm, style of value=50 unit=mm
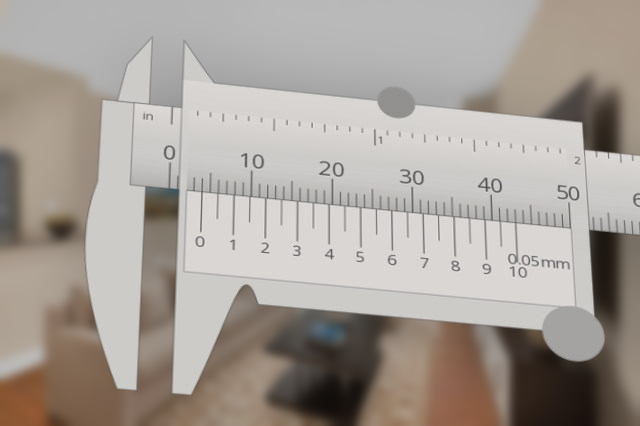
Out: value=4.0 unit=mm
